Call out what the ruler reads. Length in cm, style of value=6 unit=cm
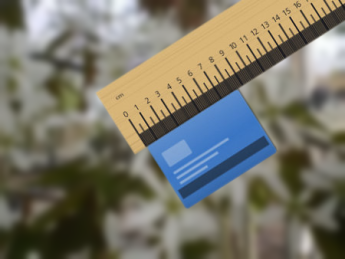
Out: value=8.5 unit=cm
